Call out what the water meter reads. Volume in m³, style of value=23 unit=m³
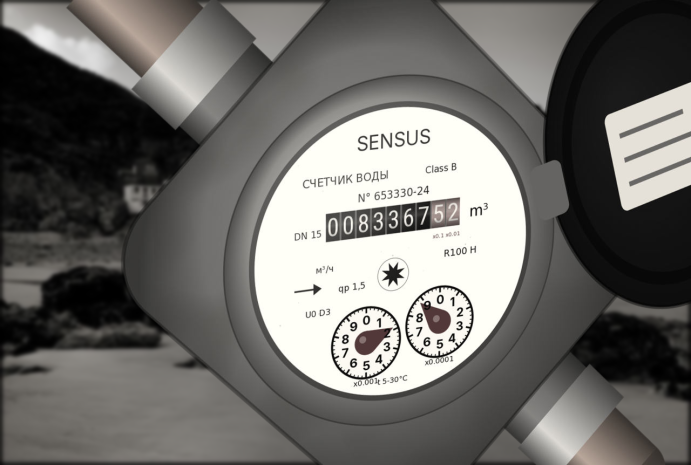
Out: value=83367.5218 unit=m³
